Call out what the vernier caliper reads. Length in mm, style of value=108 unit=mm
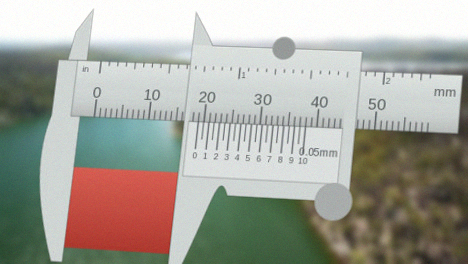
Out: value=19.0 unit=mm
